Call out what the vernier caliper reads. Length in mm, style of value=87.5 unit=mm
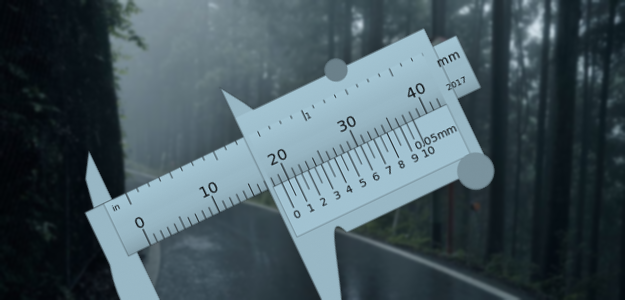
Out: value=19.0 unit=mm
